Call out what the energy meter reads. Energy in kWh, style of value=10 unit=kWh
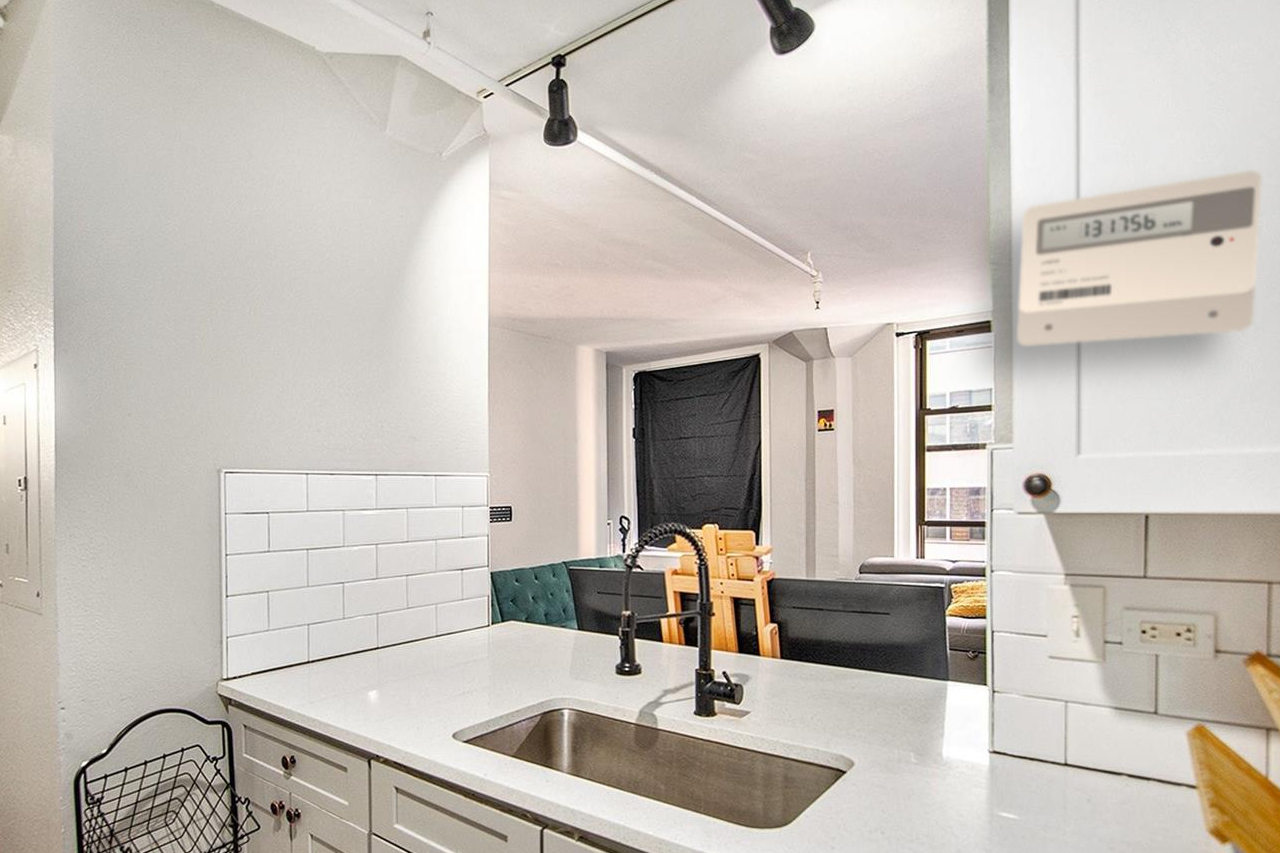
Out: value=131756 unit=kWh
